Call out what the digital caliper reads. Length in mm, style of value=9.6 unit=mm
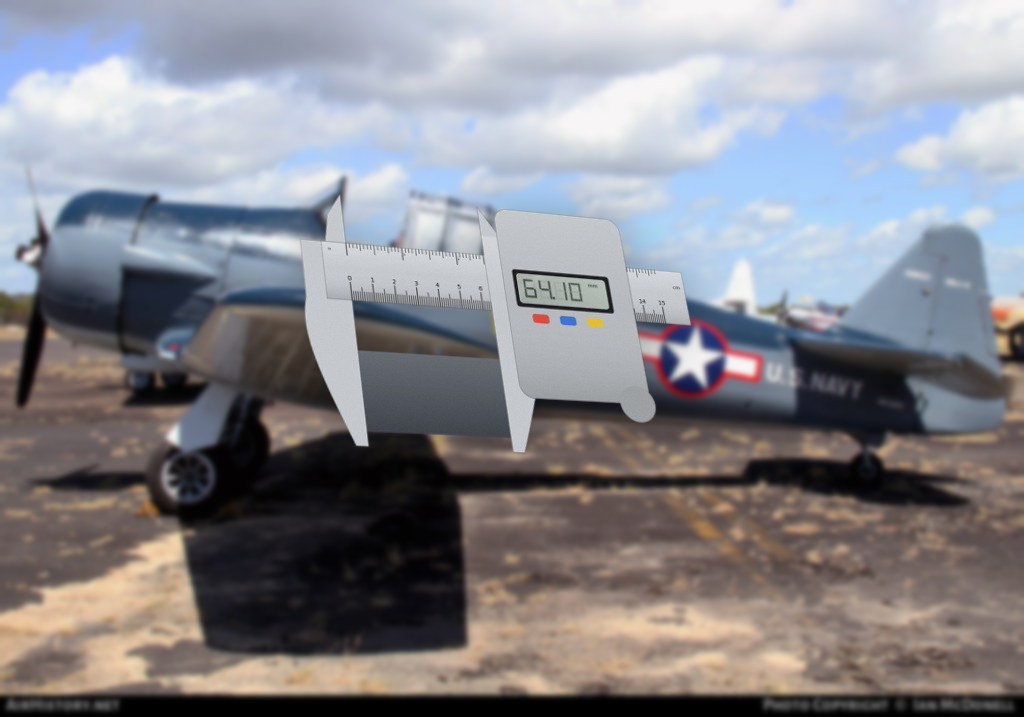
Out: value=64.10 unit=mm
